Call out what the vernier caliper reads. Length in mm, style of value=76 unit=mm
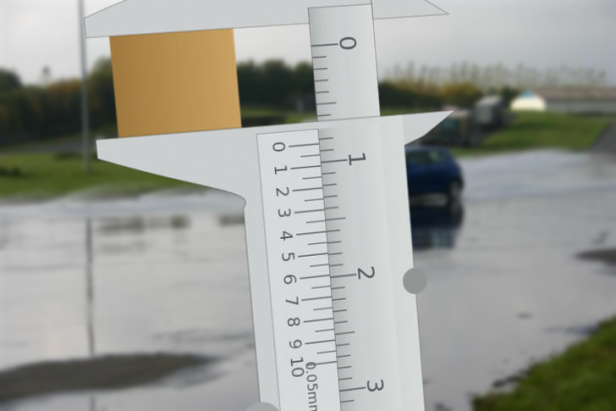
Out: value=8.4 unit=mm
